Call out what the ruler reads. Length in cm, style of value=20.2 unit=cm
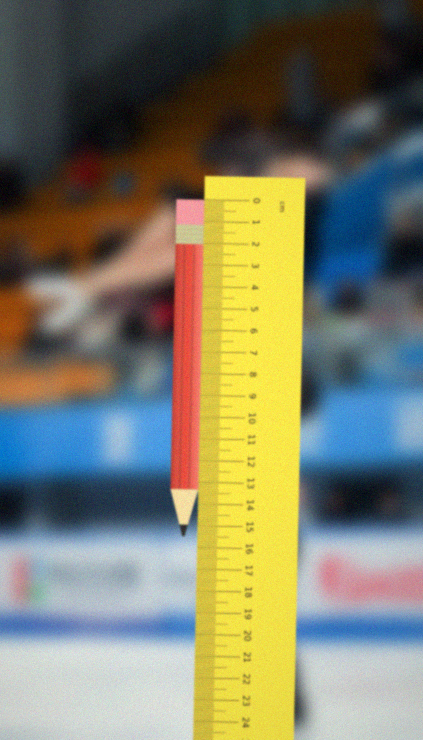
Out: value=15.5 unit=cm
